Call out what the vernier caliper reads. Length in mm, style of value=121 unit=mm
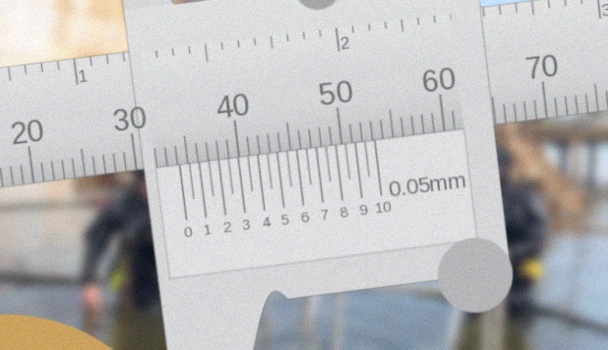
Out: value=34.2 unit=mm
